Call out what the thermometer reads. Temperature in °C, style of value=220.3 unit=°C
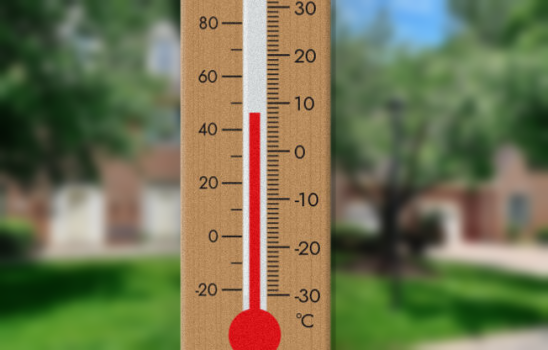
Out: value=8 unit=°C
